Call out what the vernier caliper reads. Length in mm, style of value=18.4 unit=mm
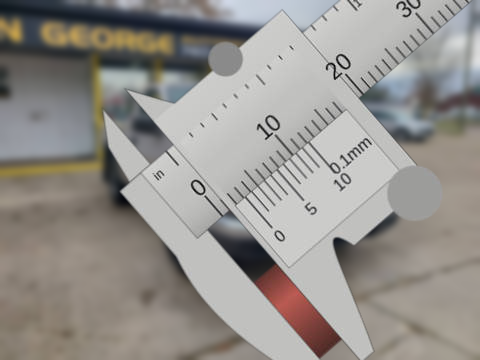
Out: value=3.2 unit=mm
